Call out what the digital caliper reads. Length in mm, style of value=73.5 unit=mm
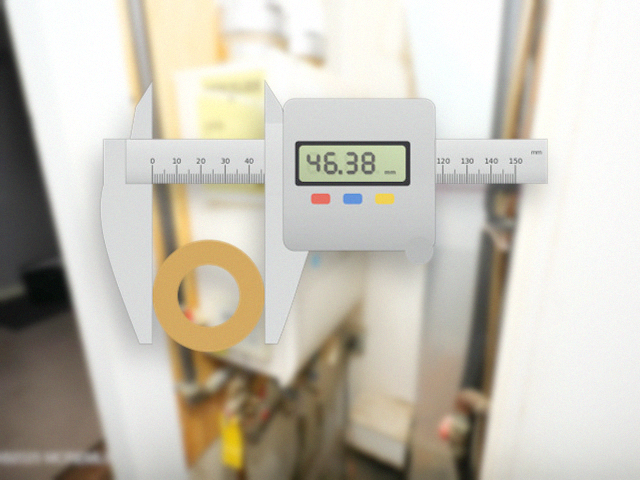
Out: value=46.38 unit=mm
